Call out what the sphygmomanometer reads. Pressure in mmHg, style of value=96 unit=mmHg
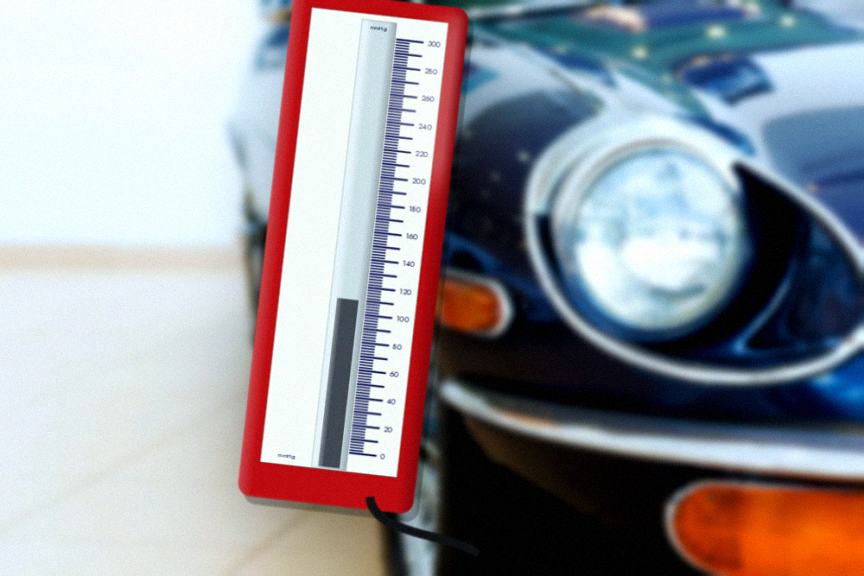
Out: value=110 unit=mmHg
